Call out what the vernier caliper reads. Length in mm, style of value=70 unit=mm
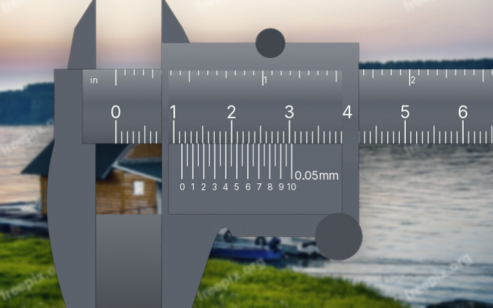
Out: value=11.4 unit=mm
